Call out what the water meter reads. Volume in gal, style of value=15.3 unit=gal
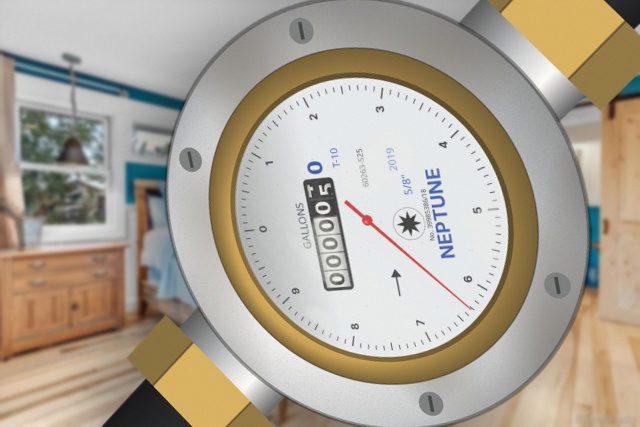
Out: value=46.3 unit=gal
